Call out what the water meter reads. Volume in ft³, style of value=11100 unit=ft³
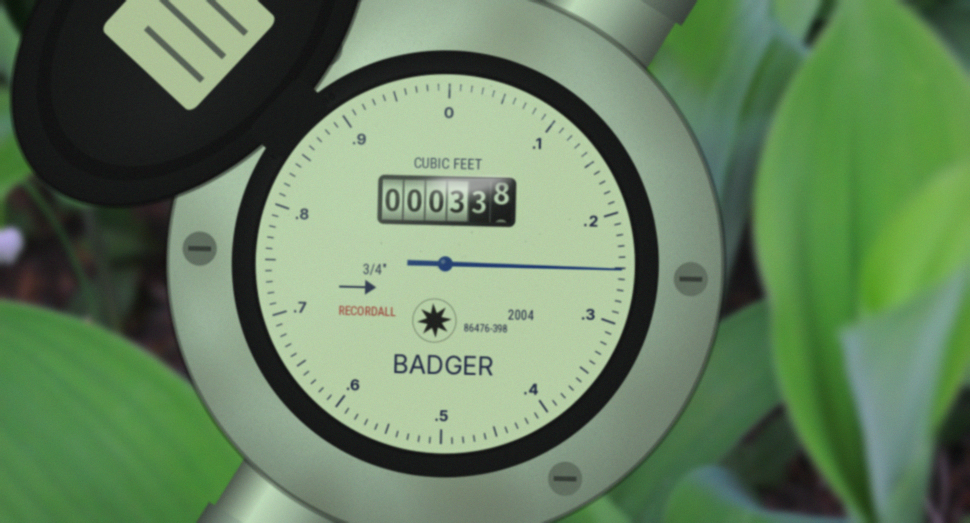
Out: value=338.25 unit=ft³
